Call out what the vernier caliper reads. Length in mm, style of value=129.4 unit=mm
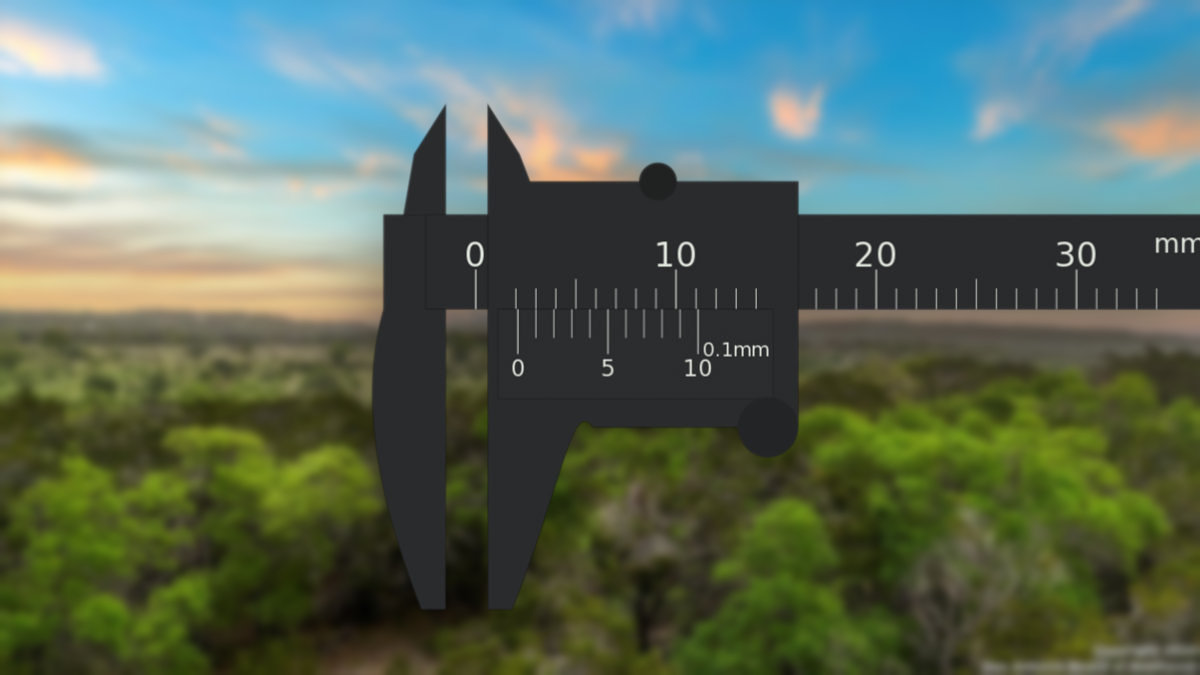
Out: value=2.1 unit=mm
